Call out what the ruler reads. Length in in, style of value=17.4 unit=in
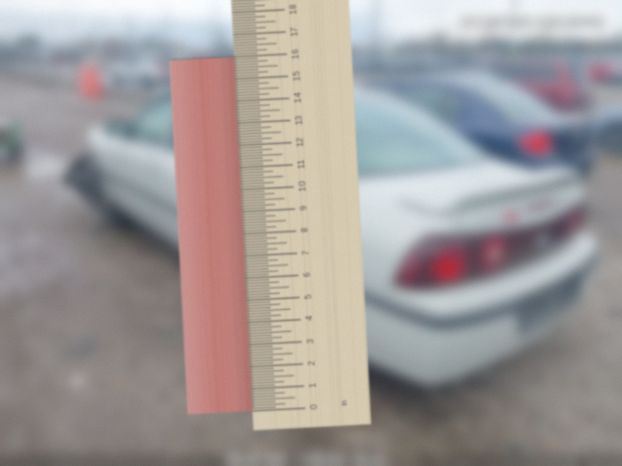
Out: value=16 unit=in
